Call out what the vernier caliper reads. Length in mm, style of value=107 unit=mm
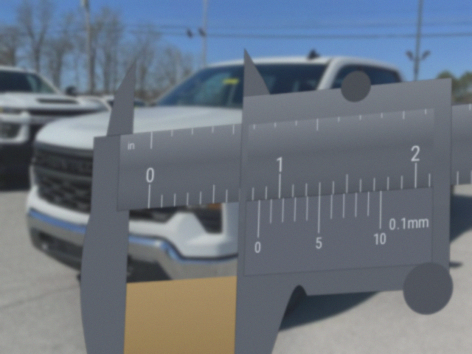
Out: value=8.5 unit=mm
